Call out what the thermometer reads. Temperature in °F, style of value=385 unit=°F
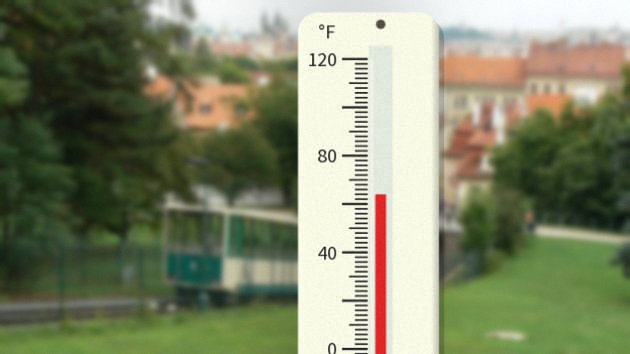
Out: value=64 unit=°F
